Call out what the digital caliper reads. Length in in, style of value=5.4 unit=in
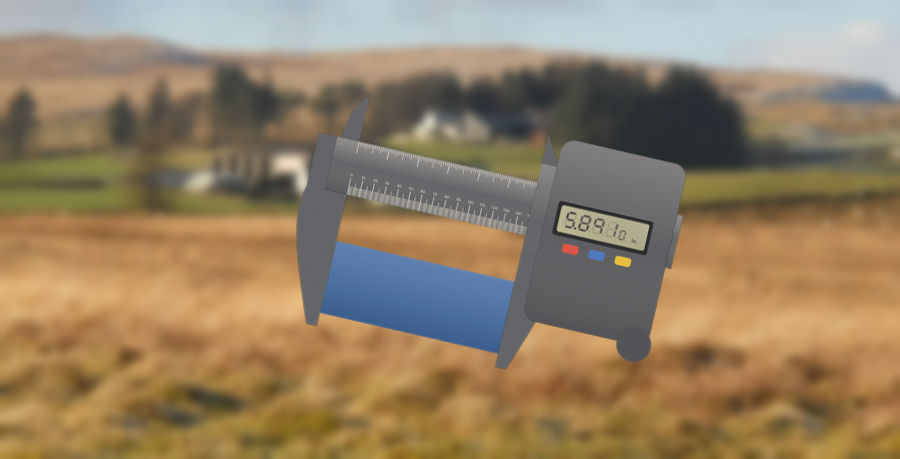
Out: value=5.8910 unit=in
